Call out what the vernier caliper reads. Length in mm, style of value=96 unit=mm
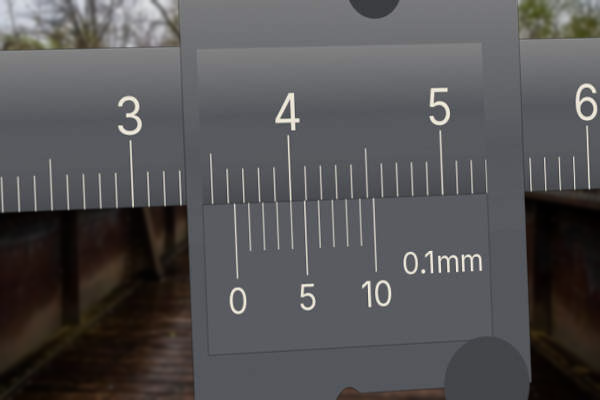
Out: value=36.4 unit=mm
